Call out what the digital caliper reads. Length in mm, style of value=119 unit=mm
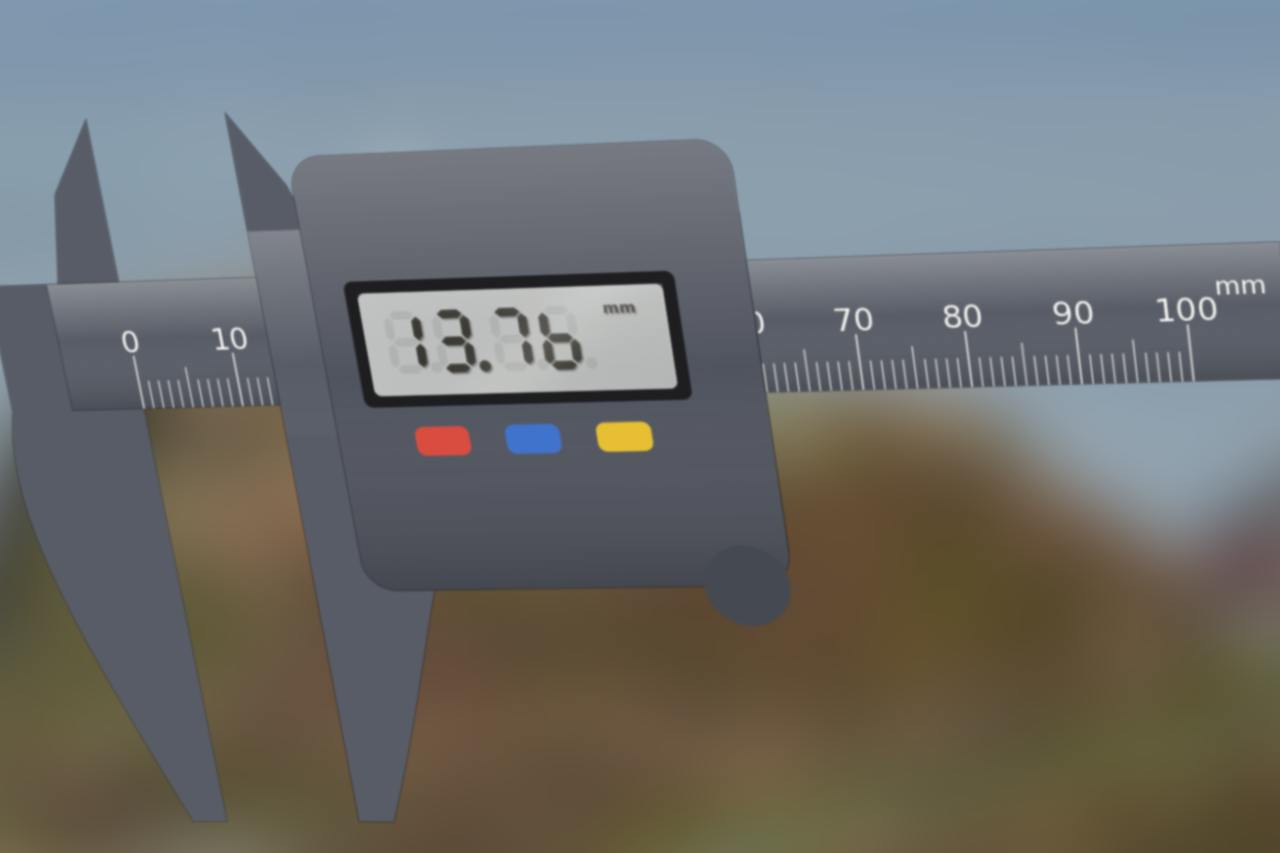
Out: value=13.76 unit=mm
